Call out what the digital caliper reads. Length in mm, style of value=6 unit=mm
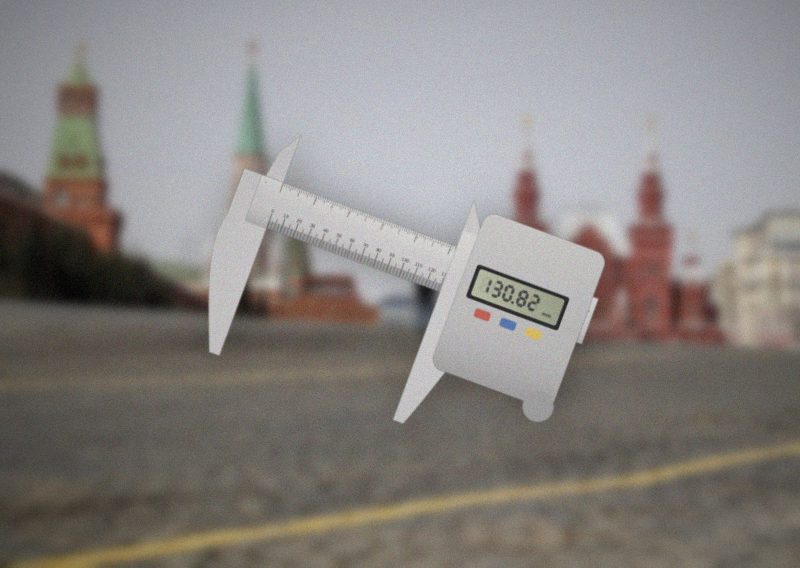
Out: value=130.82 unit=mm
